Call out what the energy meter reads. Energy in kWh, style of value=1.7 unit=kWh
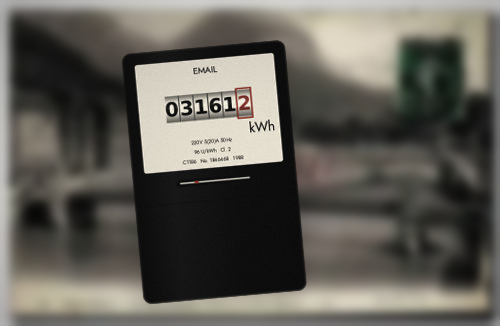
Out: value=3161.2 unit=kWh
